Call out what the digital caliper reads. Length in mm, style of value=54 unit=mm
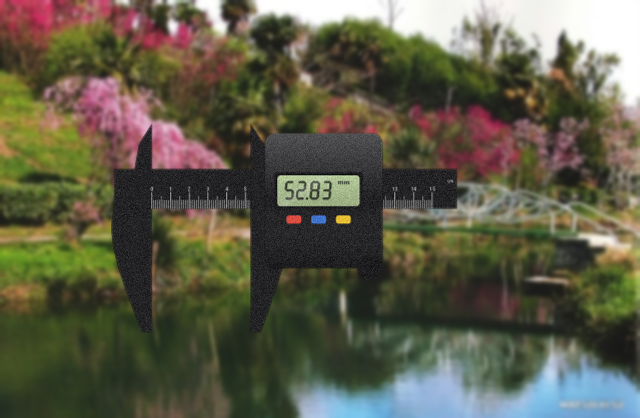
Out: value=52.83 unit=mm
